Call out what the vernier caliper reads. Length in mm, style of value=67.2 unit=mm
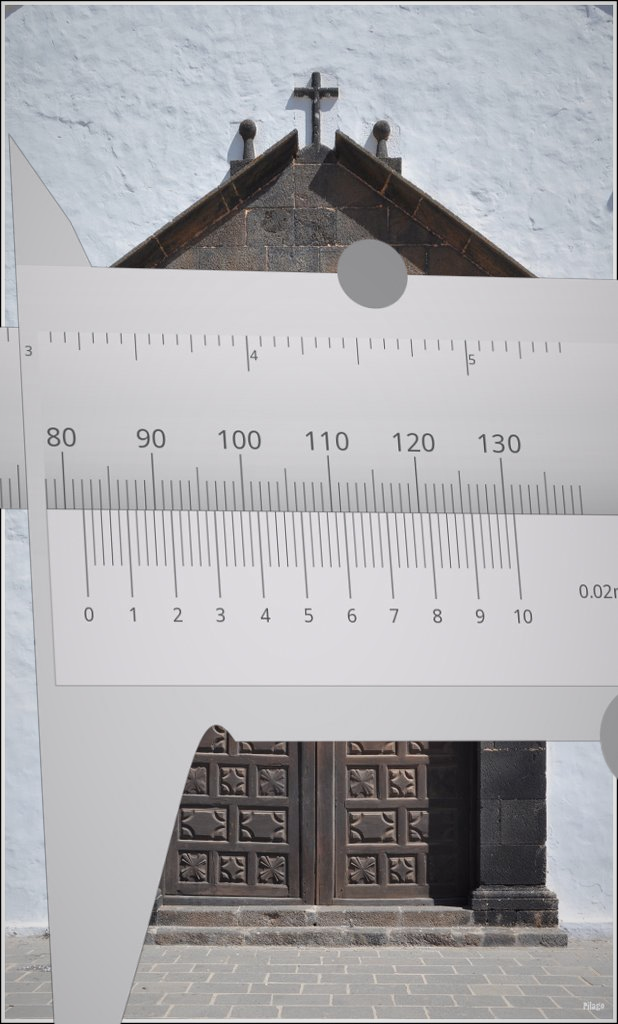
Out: value=82.0 unit=mm
